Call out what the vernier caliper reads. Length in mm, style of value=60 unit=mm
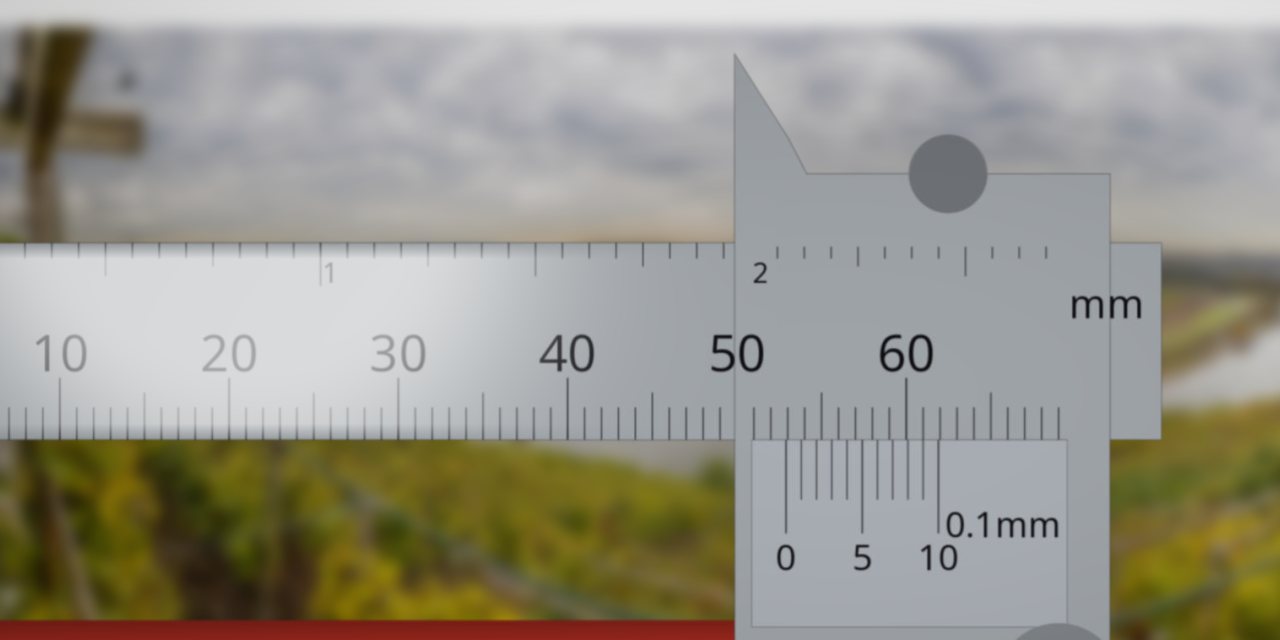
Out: value=52.9 unit=mm
